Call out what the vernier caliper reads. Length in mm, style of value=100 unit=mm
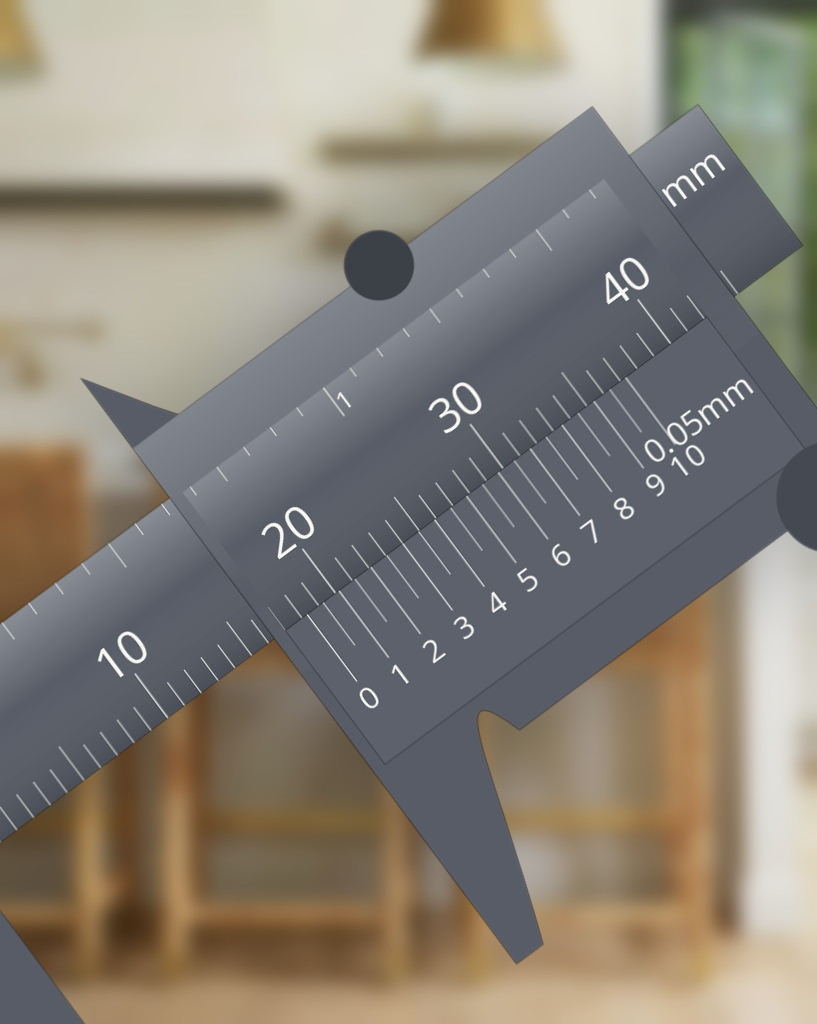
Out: value=18.3 unit=mm
